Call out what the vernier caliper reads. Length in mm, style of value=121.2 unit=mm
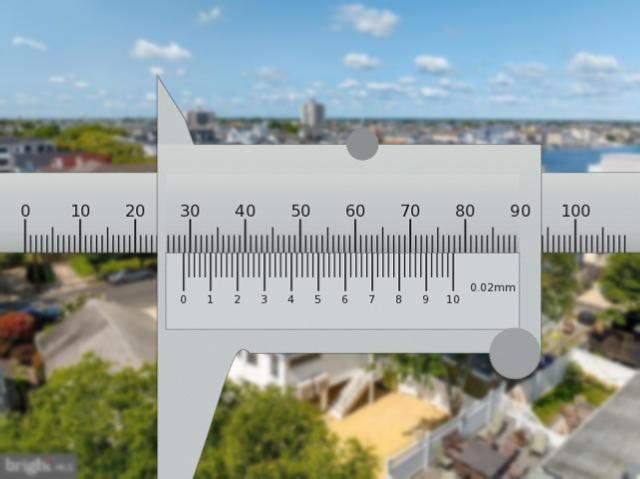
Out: value=28.8 unit=mm
